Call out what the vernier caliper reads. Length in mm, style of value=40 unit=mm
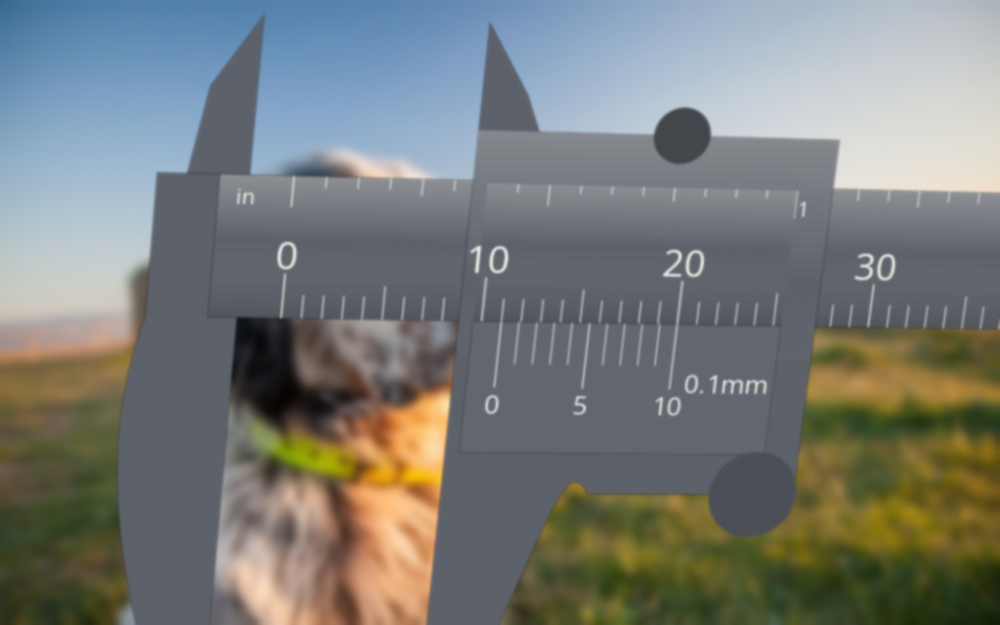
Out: value=11.0 unit=mm
